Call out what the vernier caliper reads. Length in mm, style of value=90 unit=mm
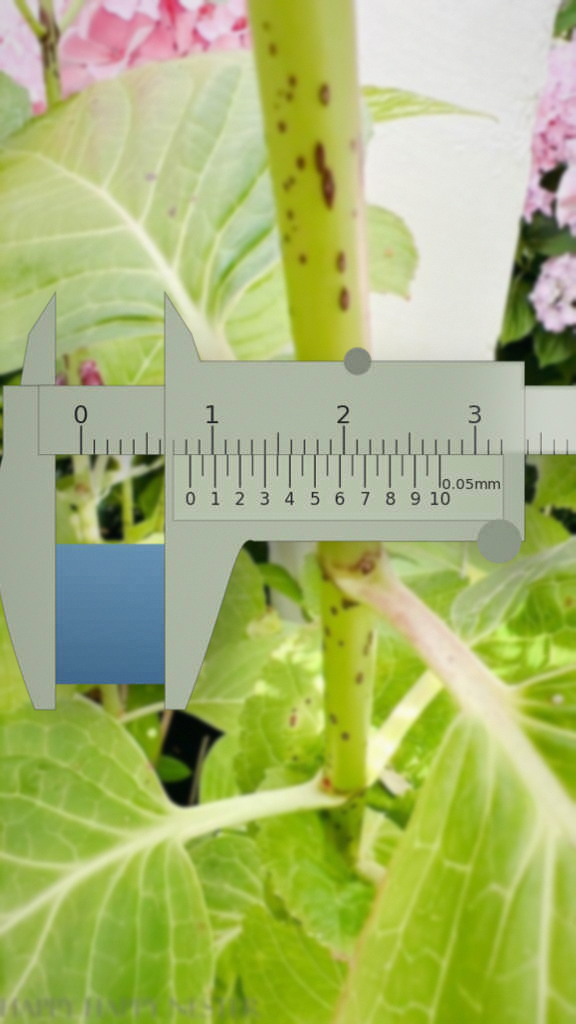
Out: value=8.3 unit=mm
